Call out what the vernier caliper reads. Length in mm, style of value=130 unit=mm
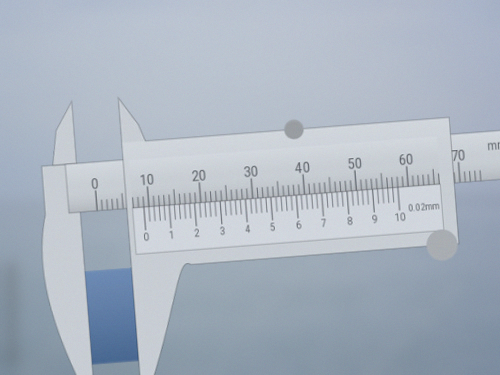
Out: value=9.0 unit=mm
